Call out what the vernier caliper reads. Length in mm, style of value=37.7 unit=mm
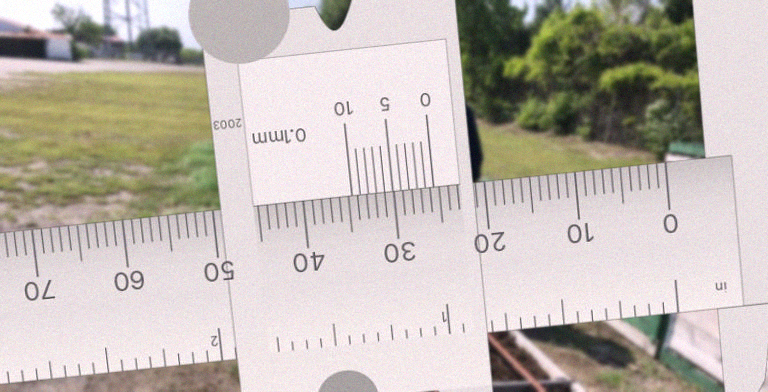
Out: value=25.6 unit=mm
